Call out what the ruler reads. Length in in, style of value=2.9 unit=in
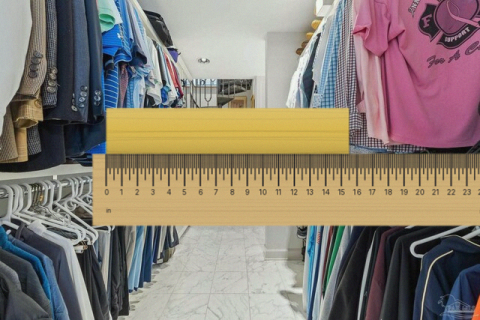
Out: value=15.5 unit=in
